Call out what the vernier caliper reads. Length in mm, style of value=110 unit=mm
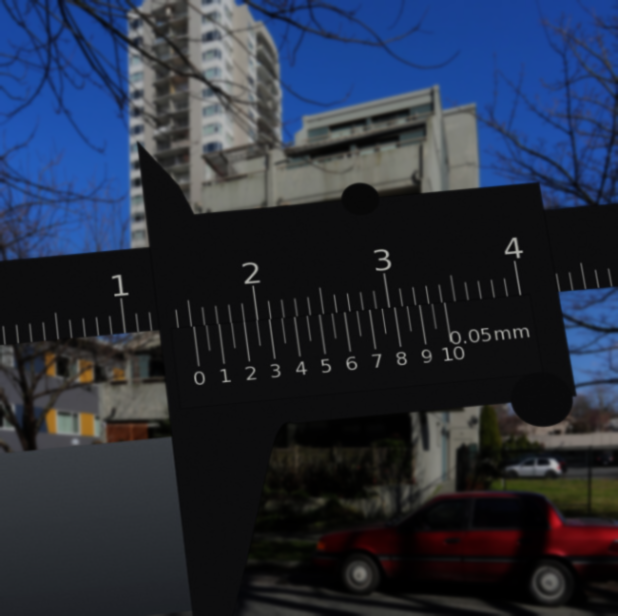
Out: value=15.2 unit=mm
